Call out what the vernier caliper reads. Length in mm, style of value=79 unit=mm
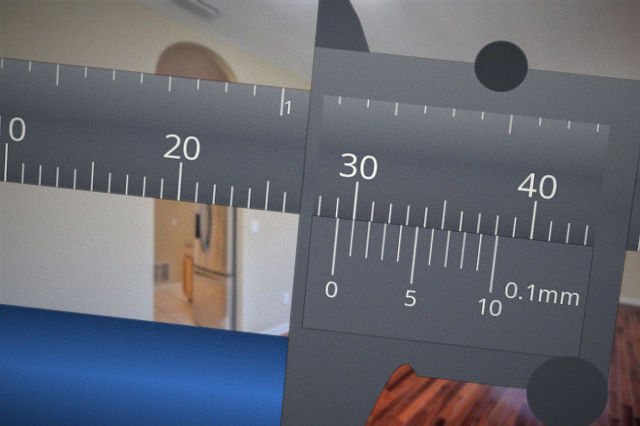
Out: value=29.1 unit=mm
